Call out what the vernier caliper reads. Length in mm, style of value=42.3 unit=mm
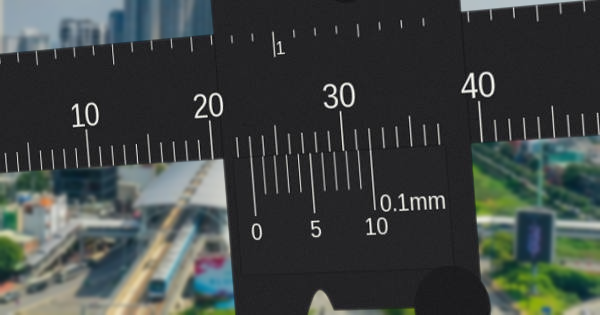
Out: value=23.0 unit=mm
